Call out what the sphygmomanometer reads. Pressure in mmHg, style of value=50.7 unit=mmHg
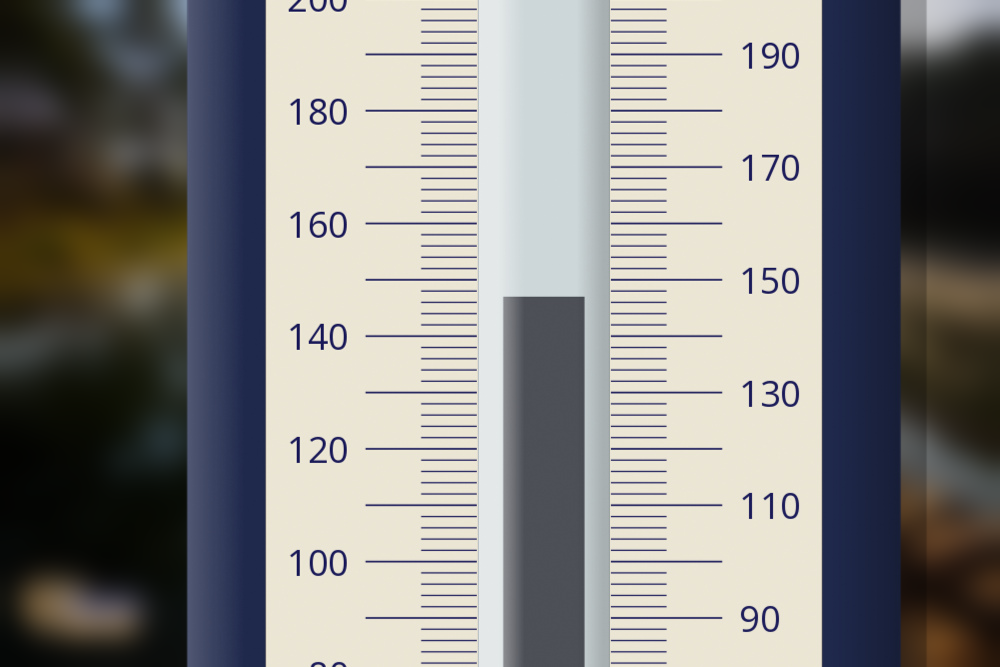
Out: value=147 unit=mmHg
